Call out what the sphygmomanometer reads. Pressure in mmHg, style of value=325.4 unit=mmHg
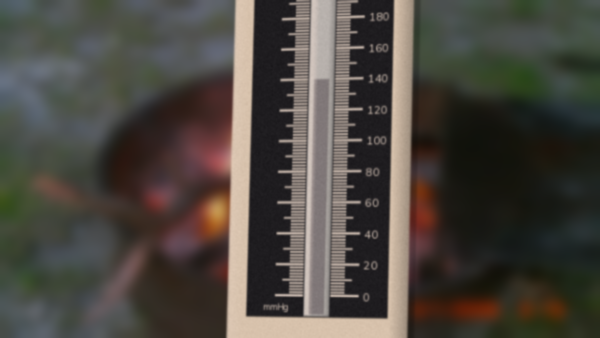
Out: value=140 unit=mmHg
